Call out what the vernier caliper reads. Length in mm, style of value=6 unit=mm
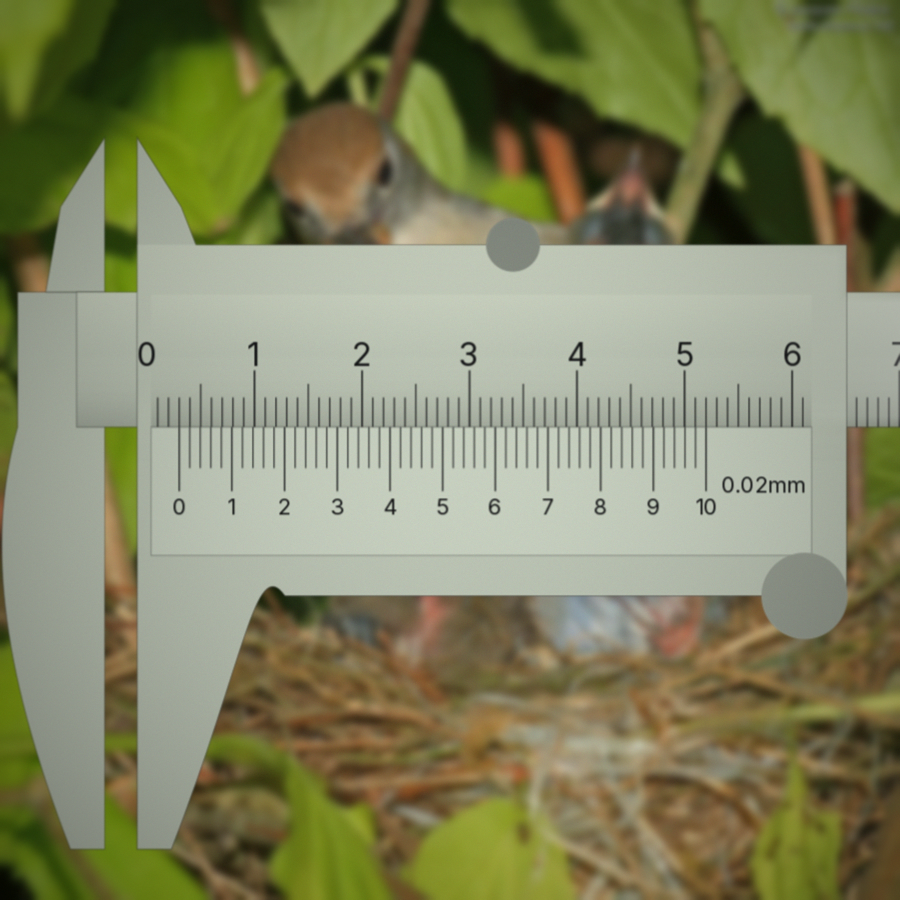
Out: value=3.0 unit=mm
